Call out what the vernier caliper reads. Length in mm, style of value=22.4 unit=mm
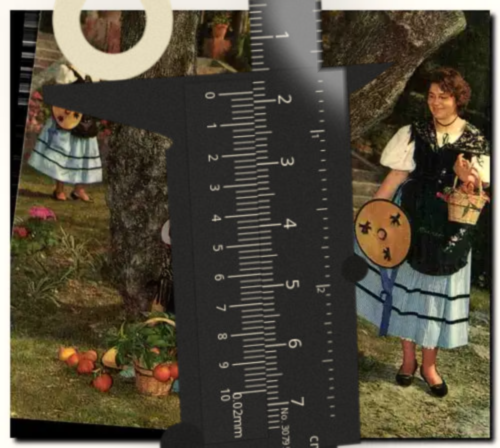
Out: value=18.5 unit=mm
